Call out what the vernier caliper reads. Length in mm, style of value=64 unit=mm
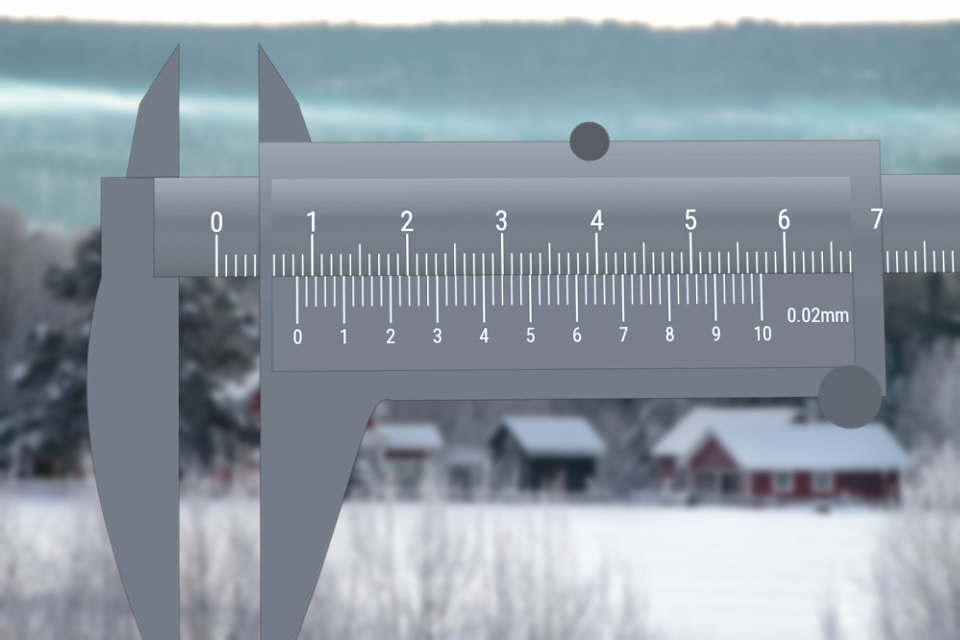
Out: value=8.4 unit=mm
